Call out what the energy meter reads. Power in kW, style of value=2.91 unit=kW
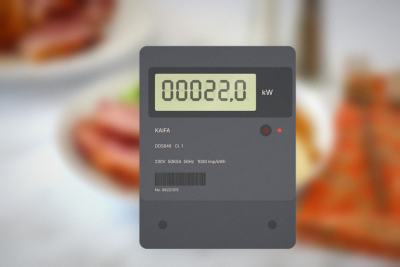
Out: value=22.0 unit=kW
